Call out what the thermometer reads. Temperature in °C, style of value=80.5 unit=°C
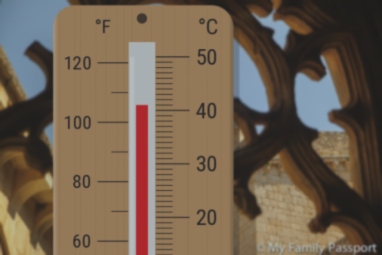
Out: value=41 unit=°C
